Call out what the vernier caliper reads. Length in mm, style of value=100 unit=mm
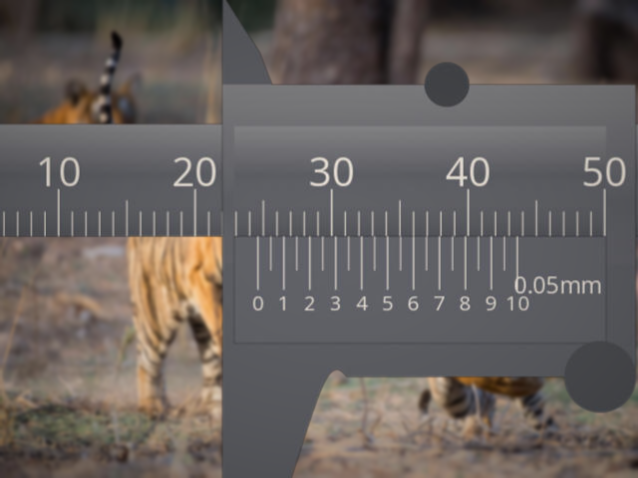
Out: value=24.6 unit=mm
